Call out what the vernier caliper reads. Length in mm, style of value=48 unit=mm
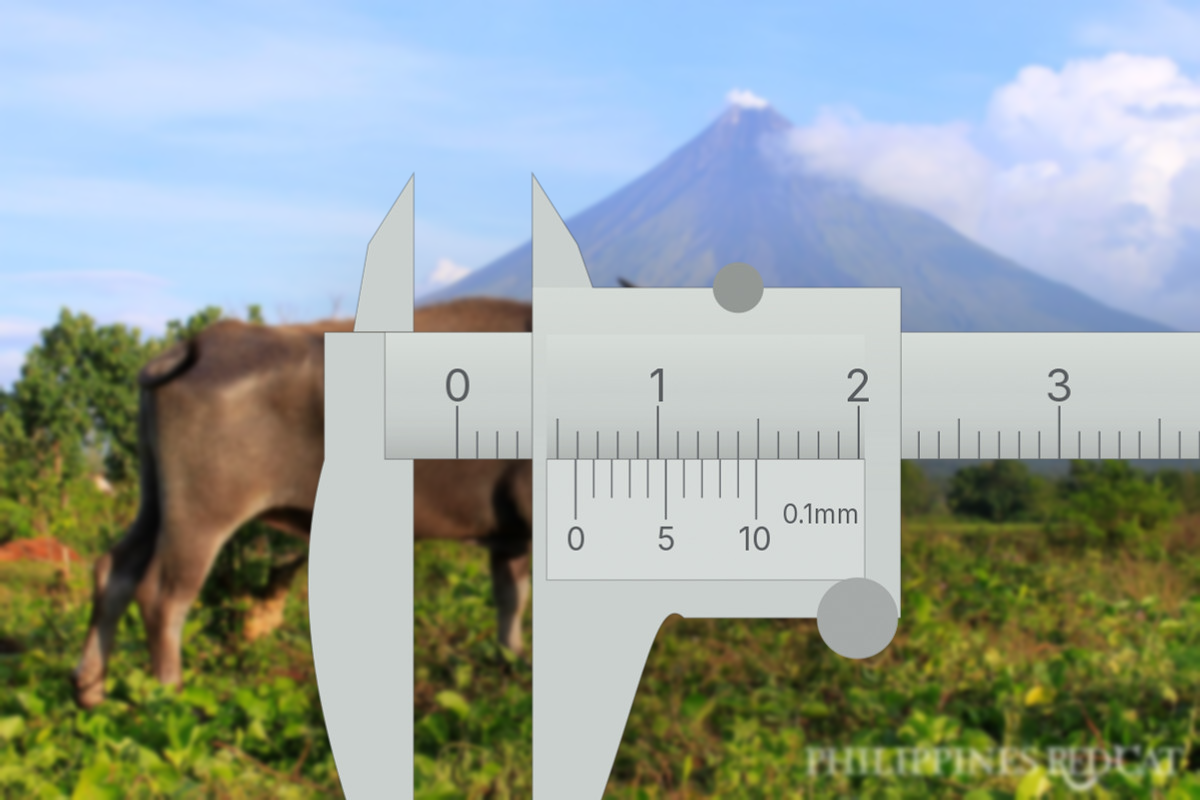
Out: value=5.9 unit=mm
